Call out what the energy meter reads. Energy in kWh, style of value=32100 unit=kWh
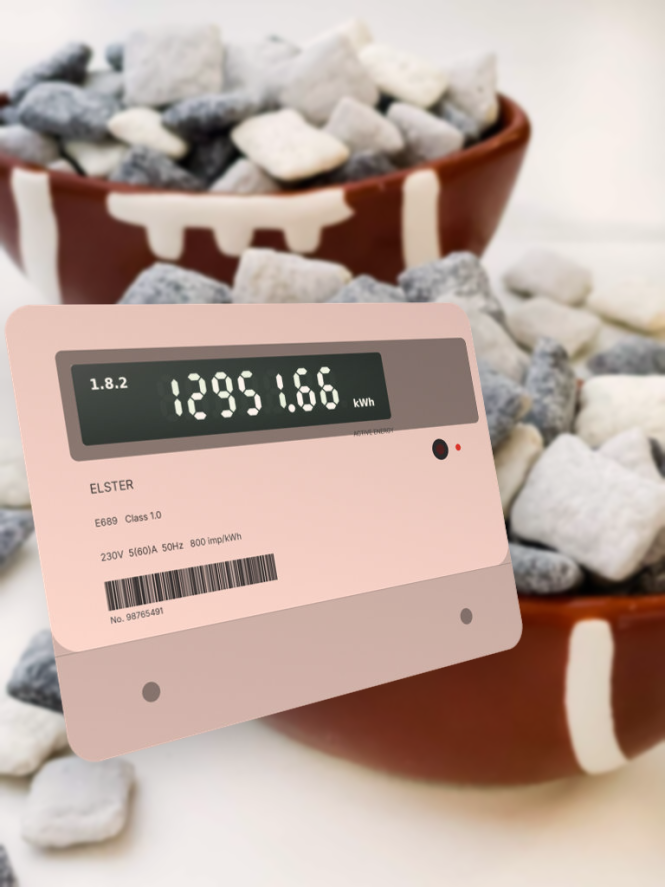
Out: value=12951.66 unit=kWh
